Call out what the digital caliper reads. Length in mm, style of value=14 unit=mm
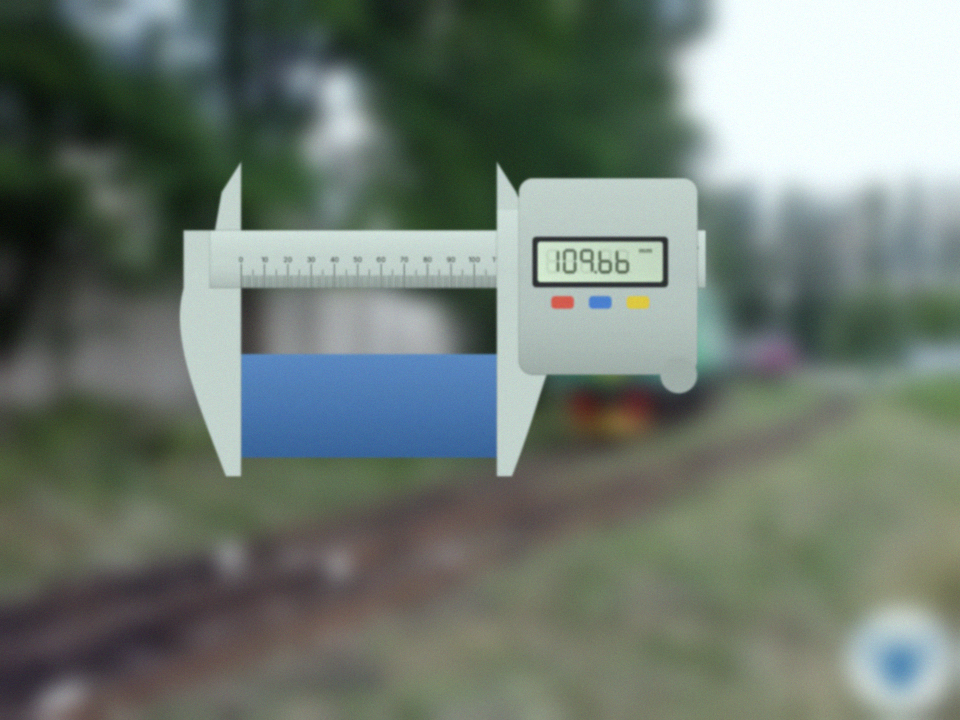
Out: value=109.66 unit=mm
